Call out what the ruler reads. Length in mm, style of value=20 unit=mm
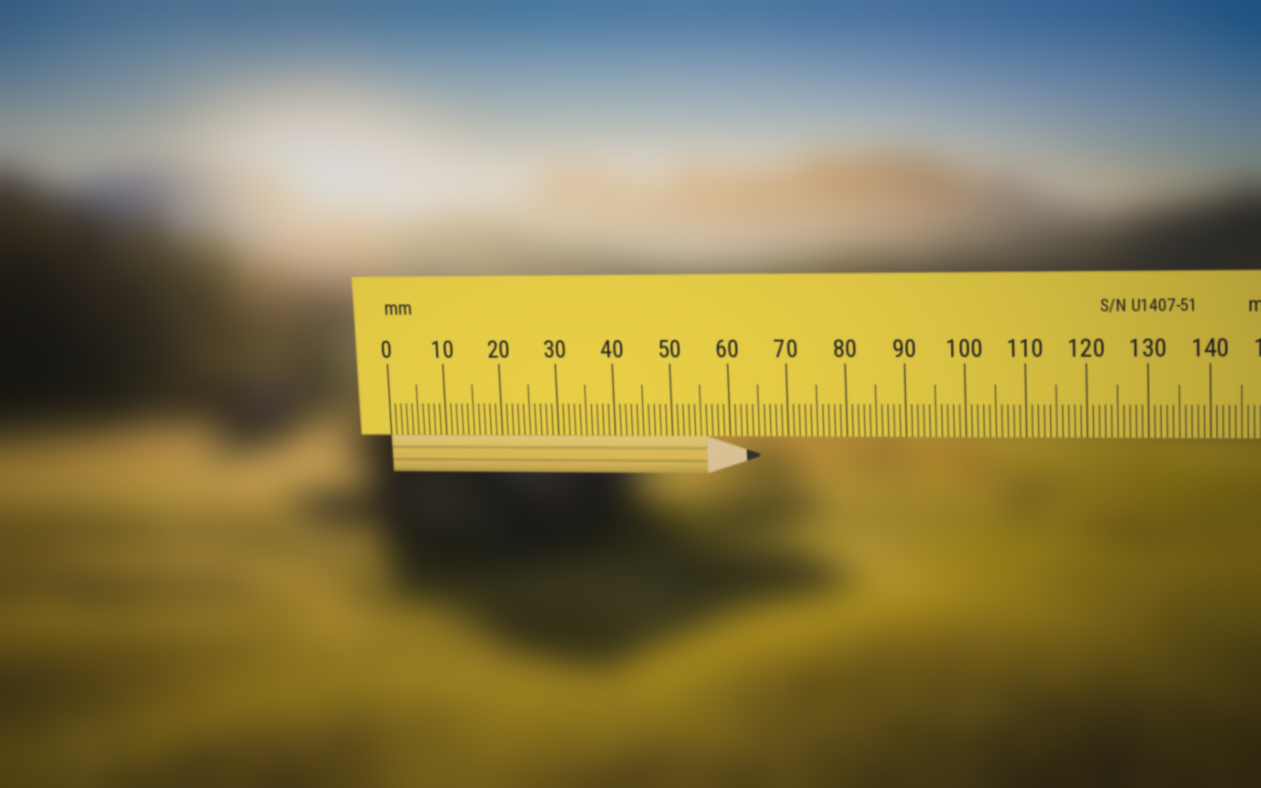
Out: value=65 unit=mm
